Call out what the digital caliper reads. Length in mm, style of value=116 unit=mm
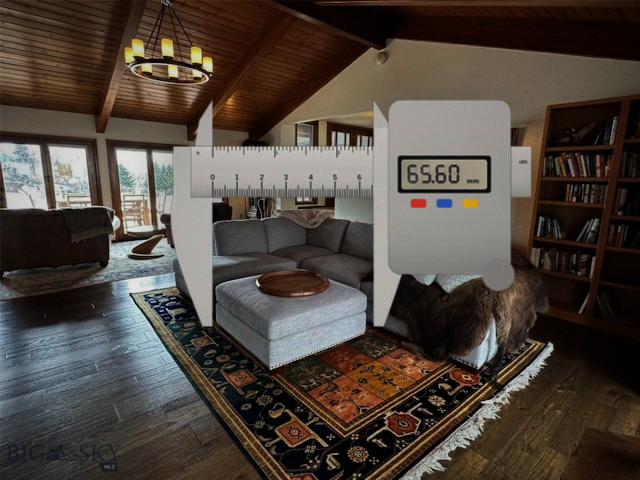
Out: value=65.60 unit=mm
